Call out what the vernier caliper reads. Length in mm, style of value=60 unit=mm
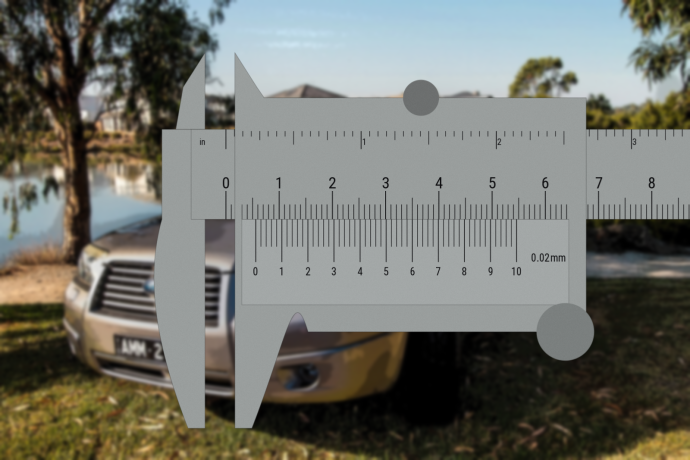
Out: value=5.6 unit=mm
